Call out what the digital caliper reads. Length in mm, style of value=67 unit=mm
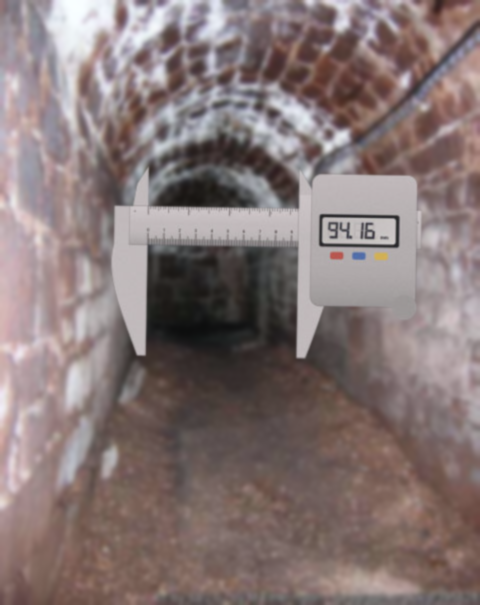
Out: value=94.16 unit=mm
